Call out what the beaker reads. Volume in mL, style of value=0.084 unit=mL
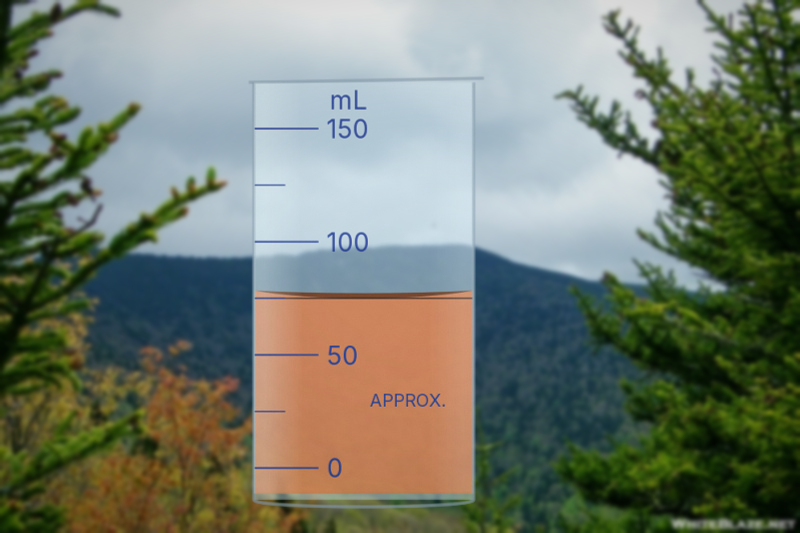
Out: value=75 unit=mL
